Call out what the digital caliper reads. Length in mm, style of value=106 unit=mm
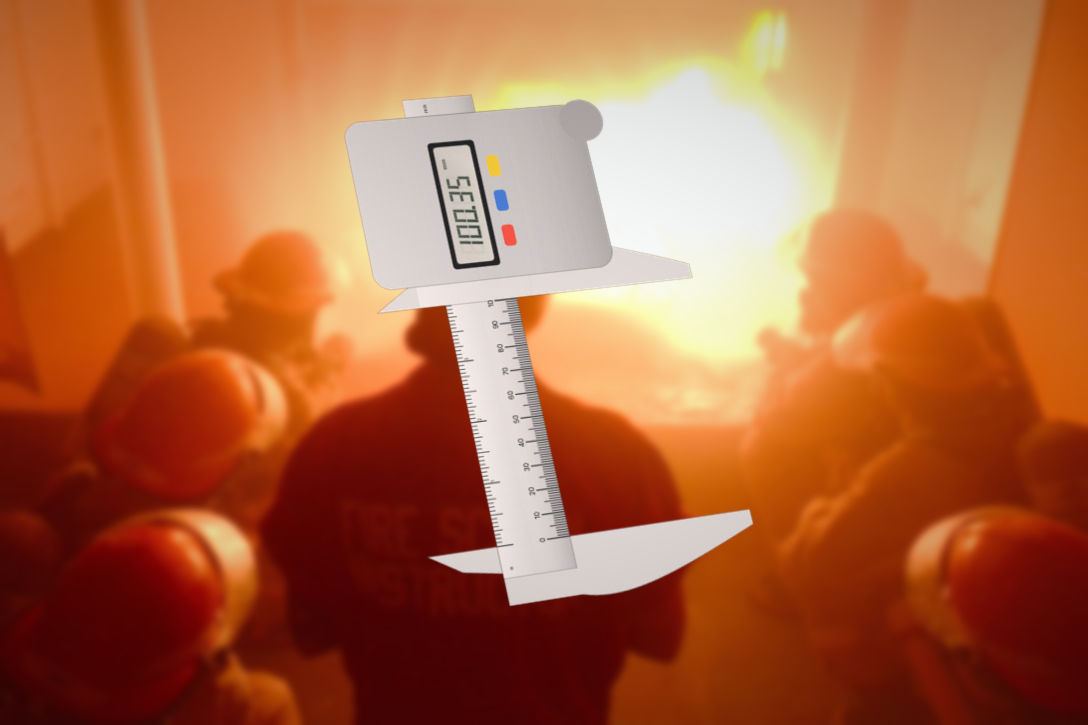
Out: value=100.35 unit=mm
